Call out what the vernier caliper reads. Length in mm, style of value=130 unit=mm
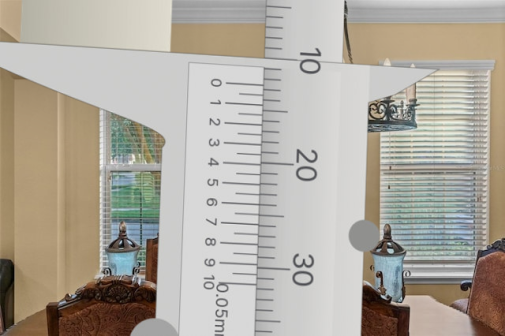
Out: value=12.6 unit=mm
